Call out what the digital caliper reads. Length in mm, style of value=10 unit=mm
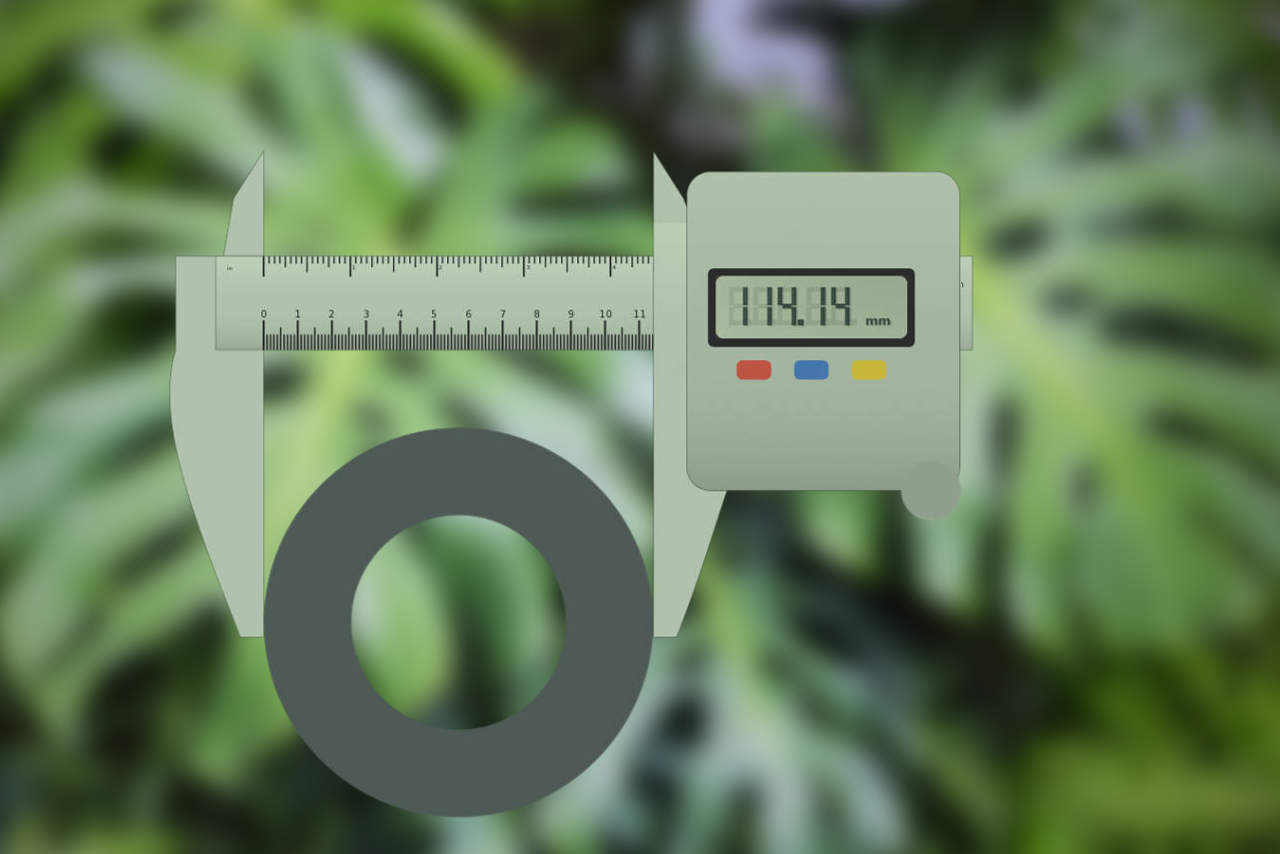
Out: value=114.14 unit=mm
